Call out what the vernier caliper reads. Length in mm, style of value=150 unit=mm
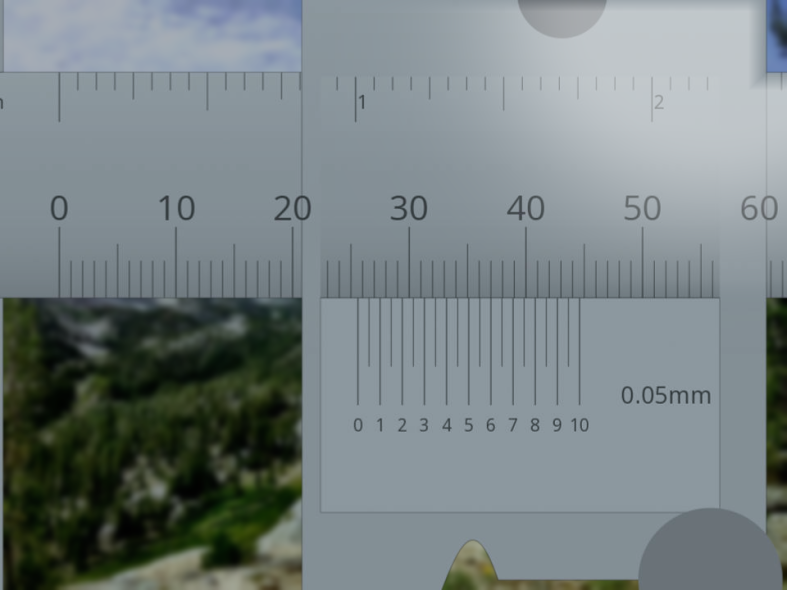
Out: value=25.6 unit=mm
